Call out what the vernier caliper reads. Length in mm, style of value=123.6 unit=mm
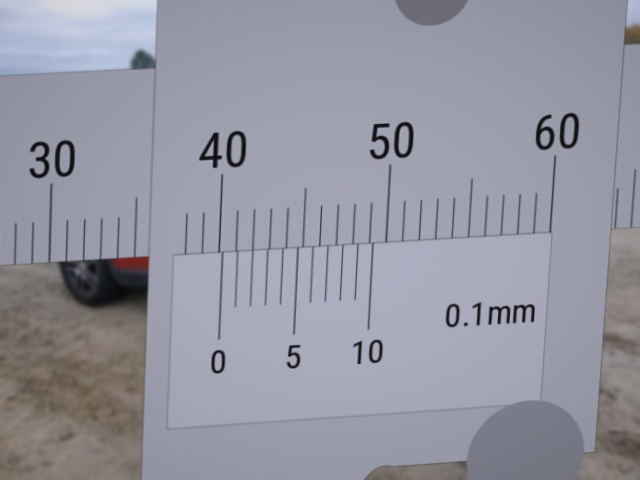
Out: value=40.2 unit=mm
